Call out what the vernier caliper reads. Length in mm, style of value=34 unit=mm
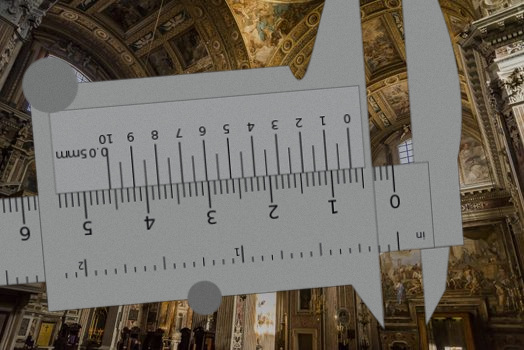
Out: value=6.8 unit=mm
